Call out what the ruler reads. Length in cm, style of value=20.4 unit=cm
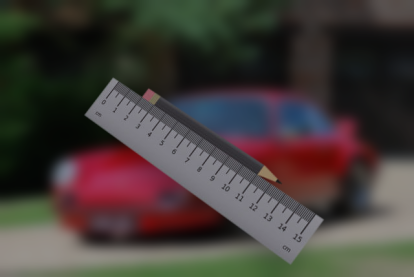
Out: value=10.5 unit=cm
